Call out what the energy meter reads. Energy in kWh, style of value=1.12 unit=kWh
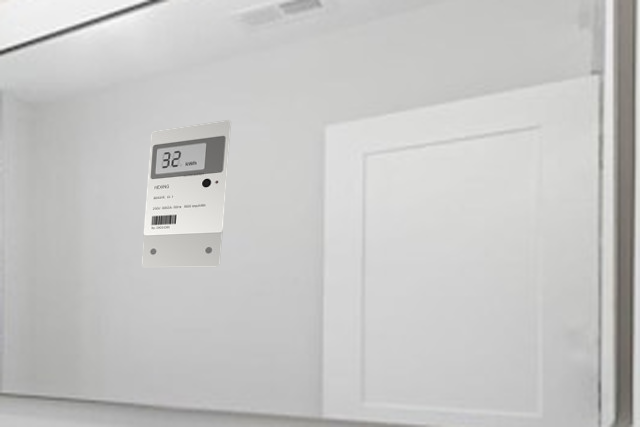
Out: value=32 unit=kWh
